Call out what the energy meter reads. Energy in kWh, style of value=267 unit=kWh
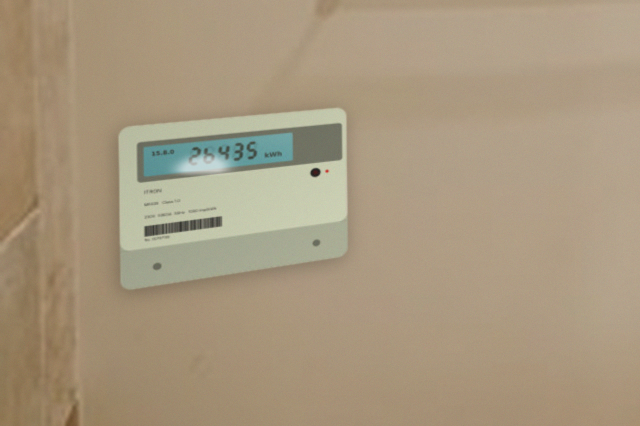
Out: value=26435 unit=kWh
